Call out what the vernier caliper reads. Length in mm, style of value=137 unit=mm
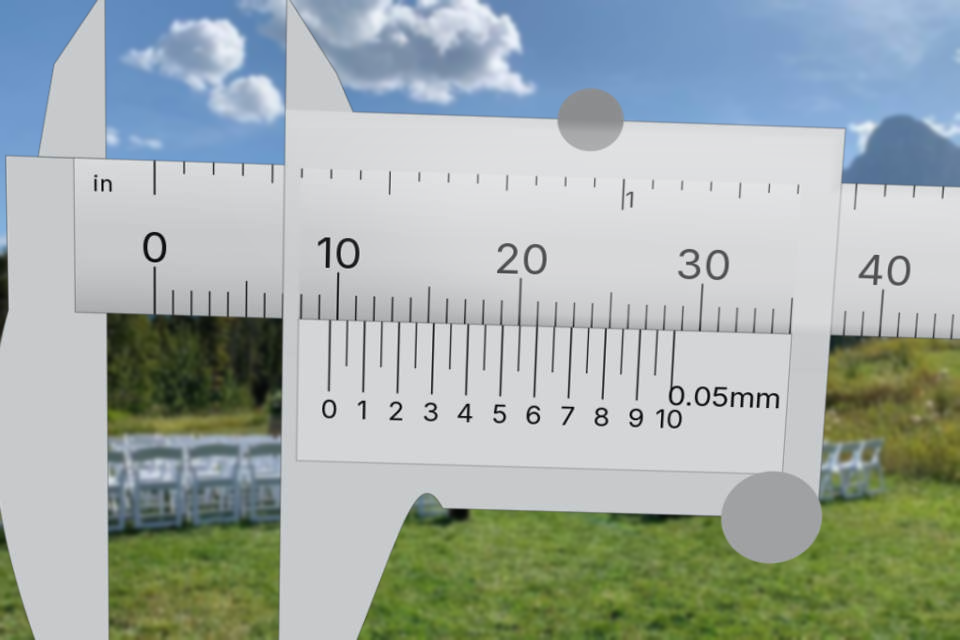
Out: value=9.6 unit=mm
